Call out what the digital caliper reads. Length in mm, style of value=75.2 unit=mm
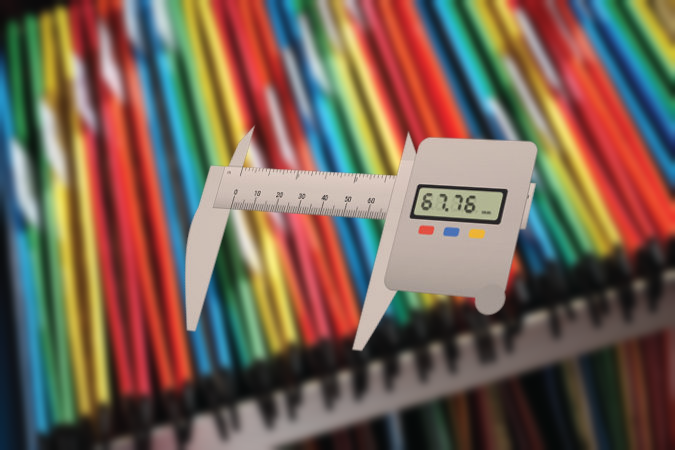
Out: value=67.76 unit=mm
